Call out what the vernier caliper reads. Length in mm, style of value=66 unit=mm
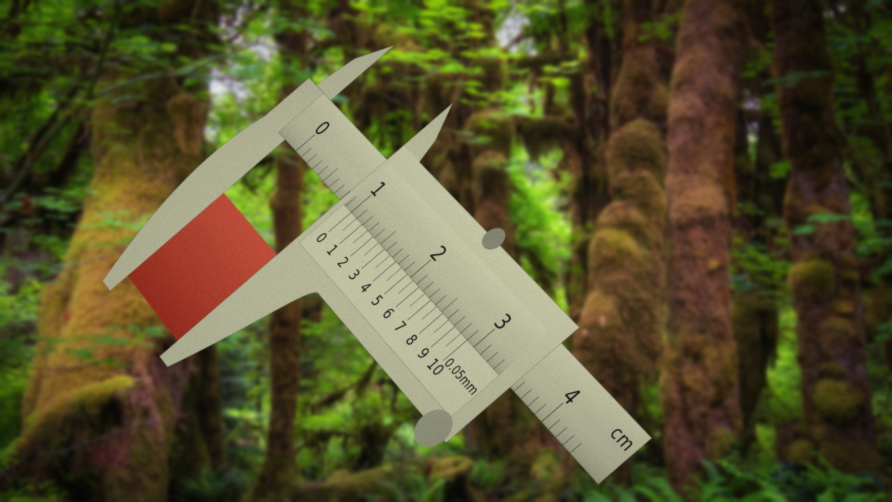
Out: value=10.0 unit=mm
